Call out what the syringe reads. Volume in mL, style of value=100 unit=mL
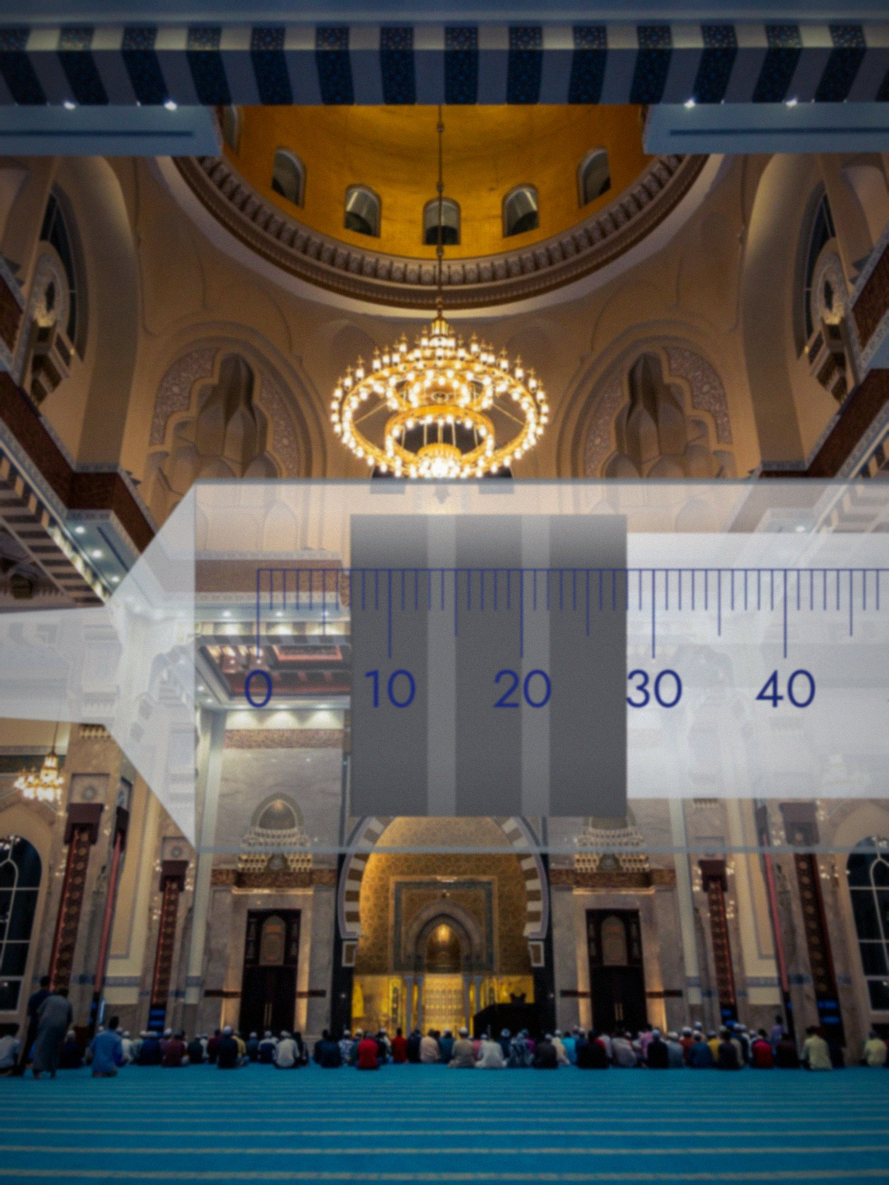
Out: value=7 unit=mL
